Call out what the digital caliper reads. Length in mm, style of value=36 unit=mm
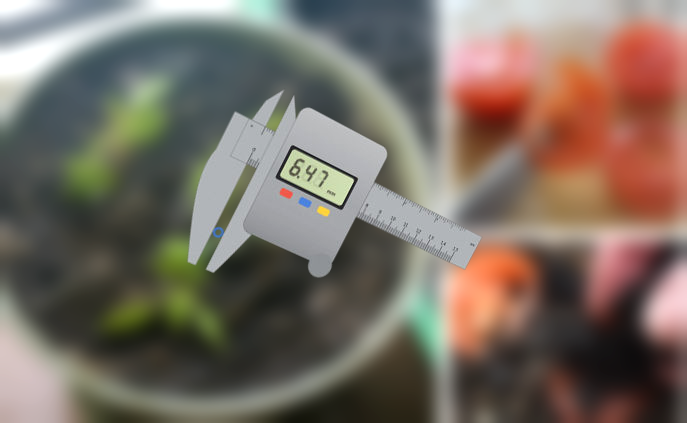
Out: value=6.47 unit=mm
